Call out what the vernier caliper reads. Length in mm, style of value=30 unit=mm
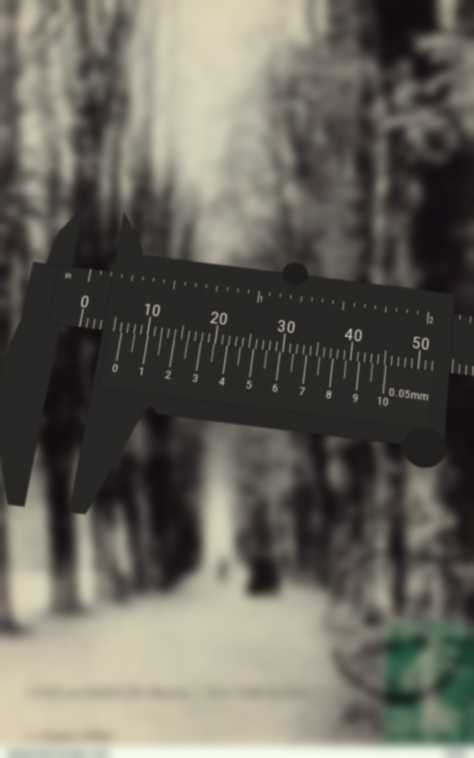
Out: value=6.2 unit=mm
